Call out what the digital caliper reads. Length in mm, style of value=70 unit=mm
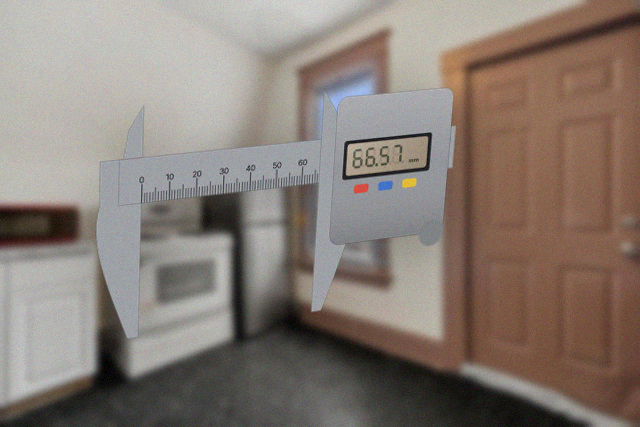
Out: value=66.57 unit=mm
